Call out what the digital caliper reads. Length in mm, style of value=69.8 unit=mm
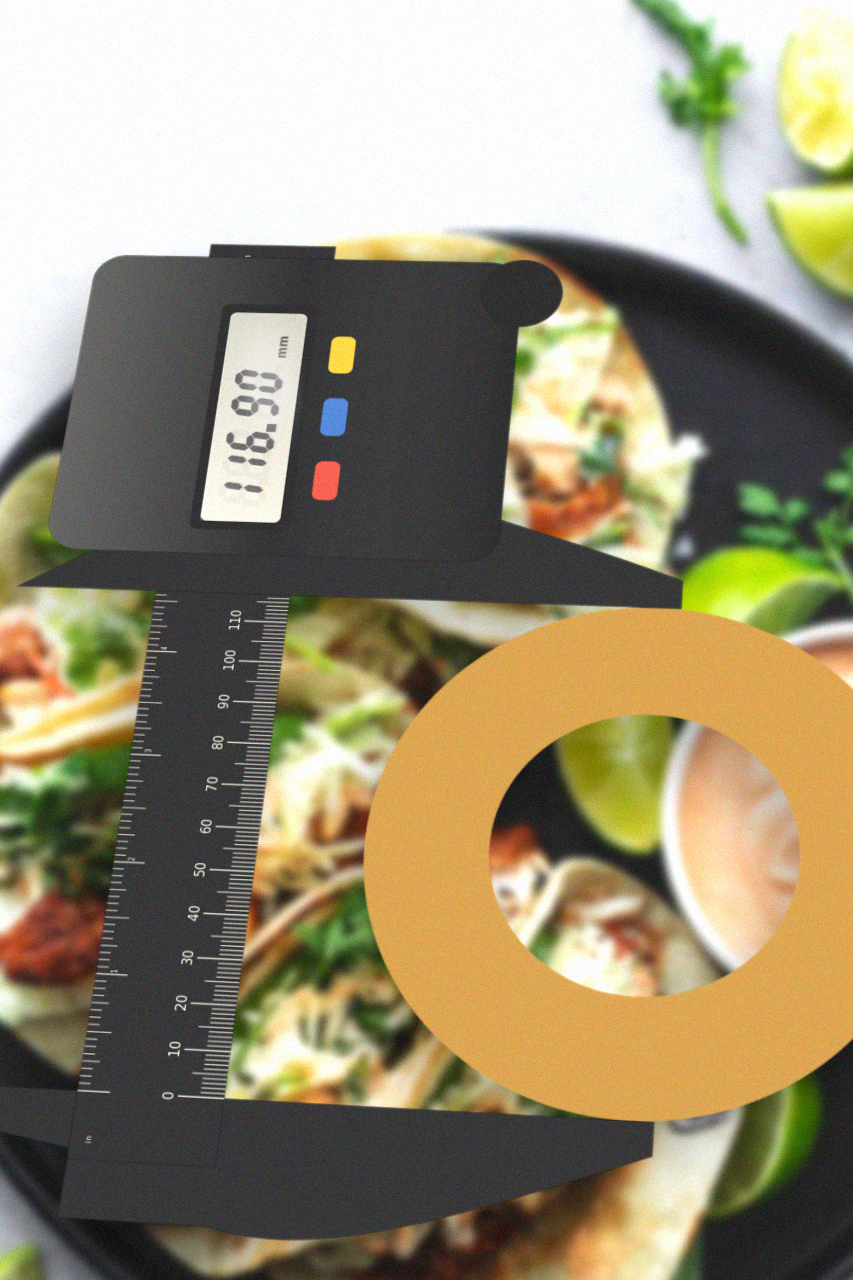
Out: value=116.90 unit=mm
